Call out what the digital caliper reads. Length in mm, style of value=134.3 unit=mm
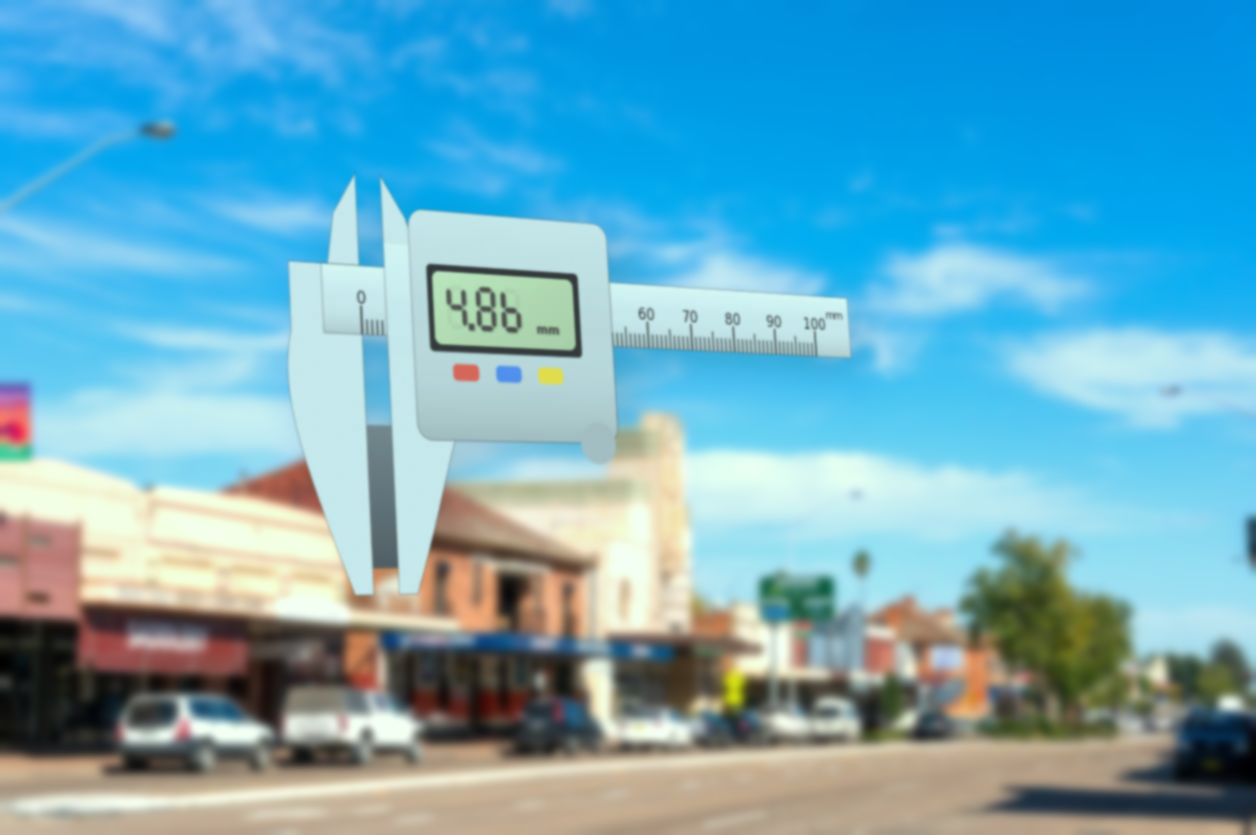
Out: value=4.86 unit=mm
